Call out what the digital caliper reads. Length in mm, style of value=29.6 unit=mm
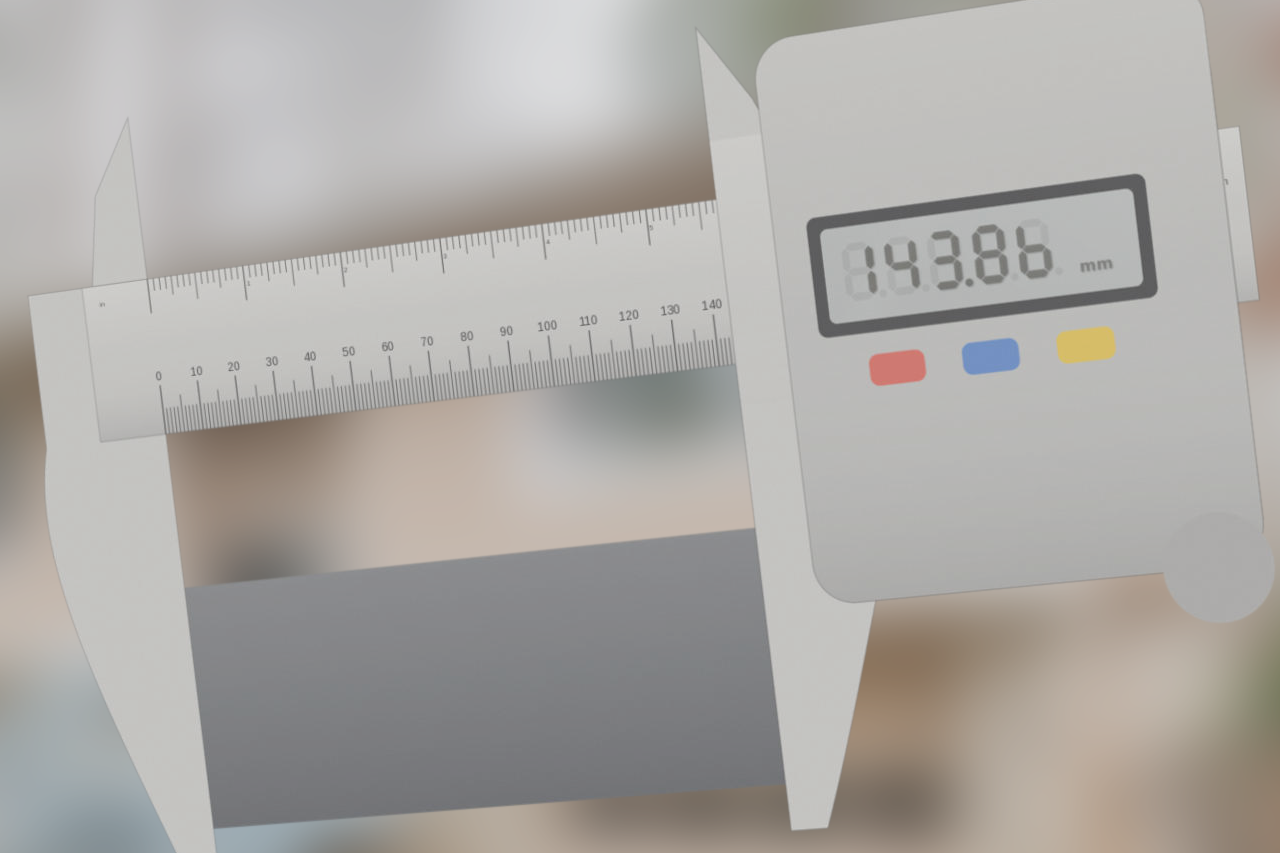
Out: value=143.86 unit=mm
